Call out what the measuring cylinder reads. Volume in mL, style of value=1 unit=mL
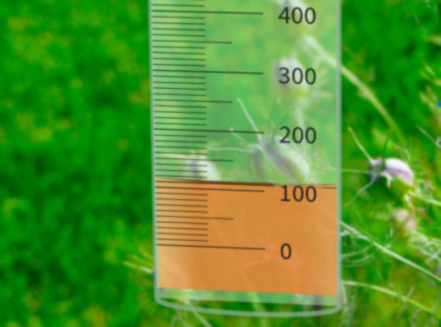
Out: value=110 unit=mL
